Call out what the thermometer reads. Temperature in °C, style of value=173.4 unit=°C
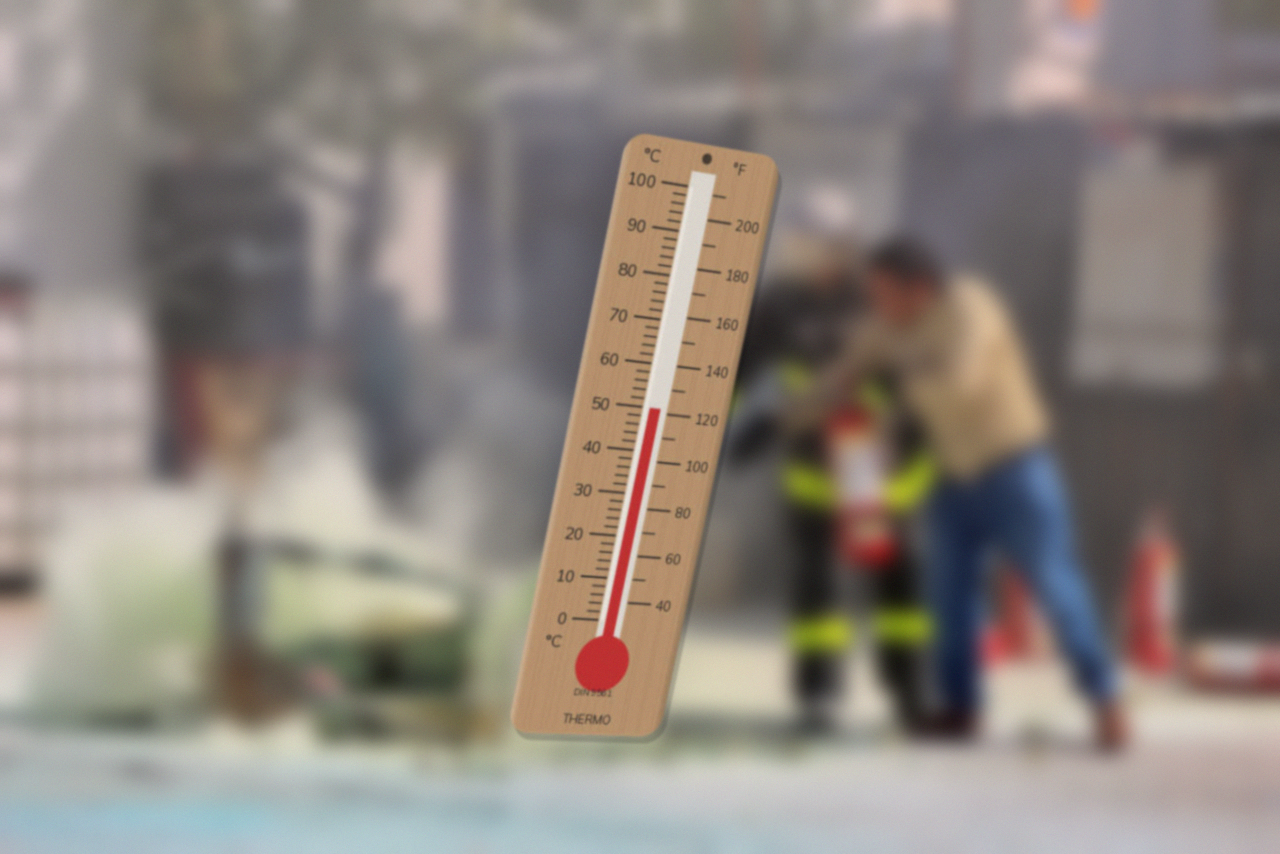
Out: value=50 unit=°C
